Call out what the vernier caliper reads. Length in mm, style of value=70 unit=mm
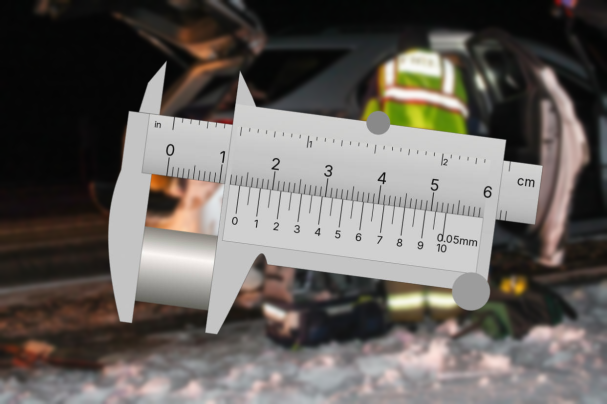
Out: value=13.8 unit=mm
